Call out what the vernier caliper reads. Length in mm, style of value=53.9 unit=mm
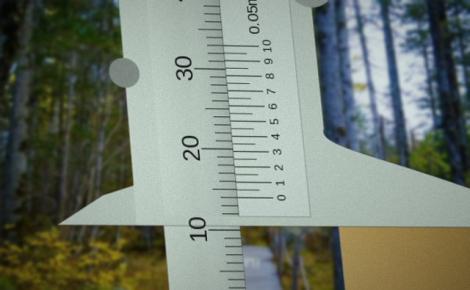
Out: value=14.0 unit=mm
